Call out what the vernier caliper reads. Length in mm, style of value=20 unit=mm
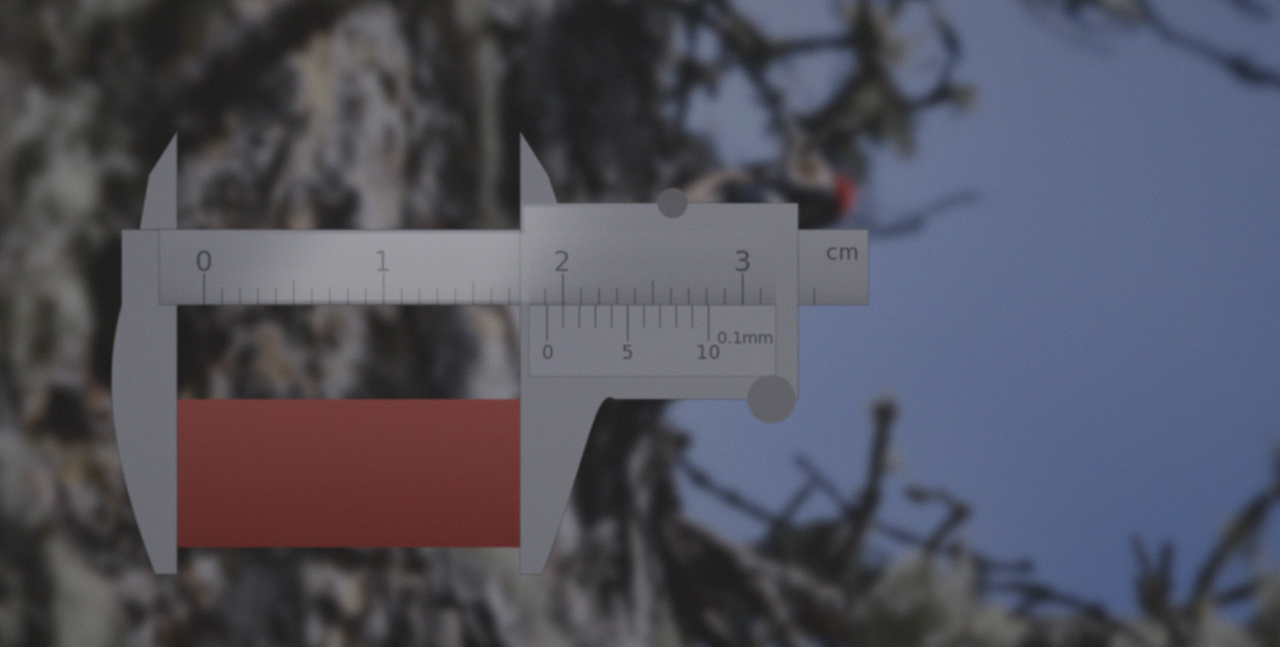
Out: value=19.1 unit=mm
